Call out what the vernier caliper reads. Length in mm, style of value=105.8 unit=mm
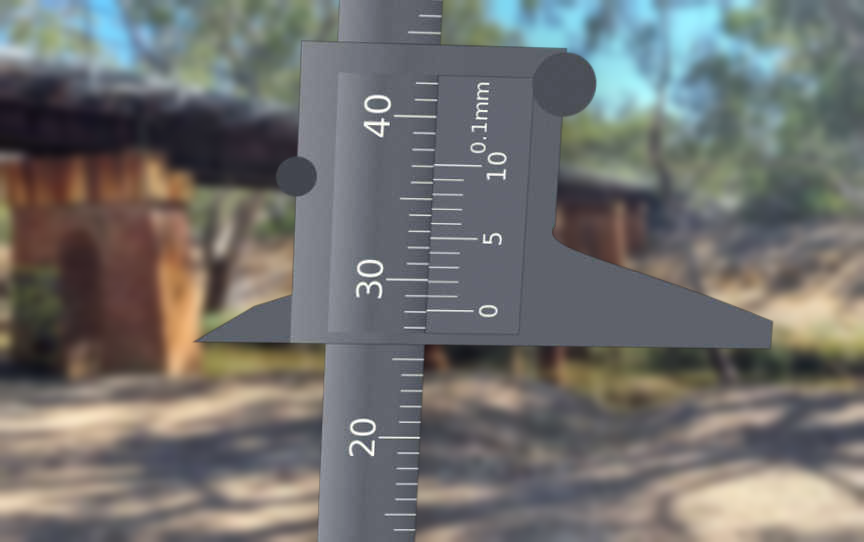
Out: value=28.1 unit=mm
